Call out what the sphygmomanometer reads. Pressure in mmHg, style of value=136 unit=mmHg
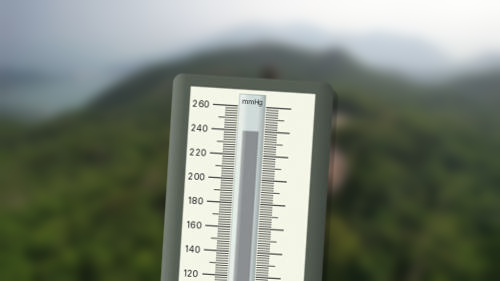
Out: value=240 unit=mmHg
